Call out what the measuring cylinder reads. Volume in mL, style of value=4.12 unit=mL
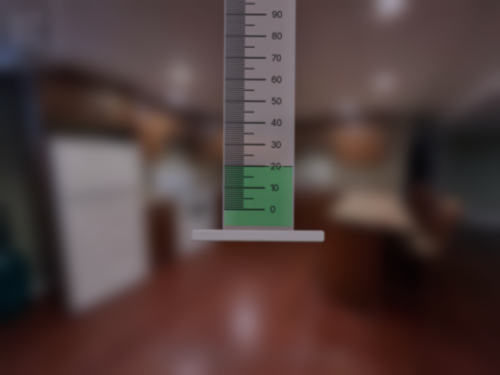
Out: value=20 unit=mL
